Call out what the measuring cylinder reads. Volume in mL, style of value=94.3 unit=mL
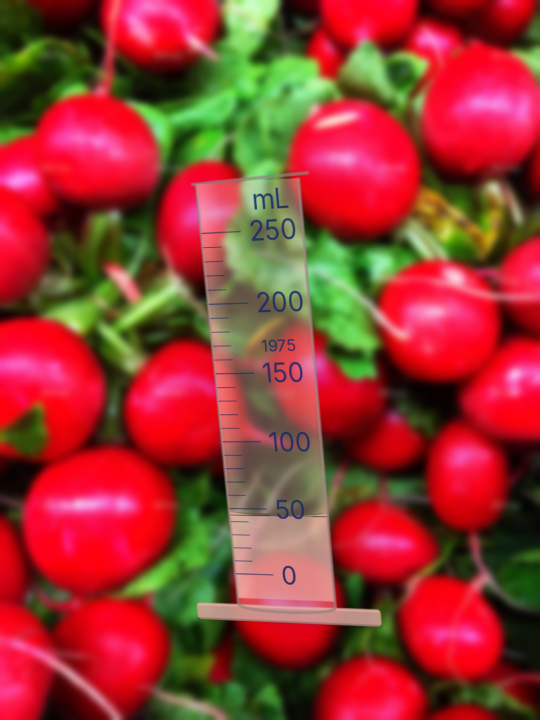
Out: value=45 unit=mL
